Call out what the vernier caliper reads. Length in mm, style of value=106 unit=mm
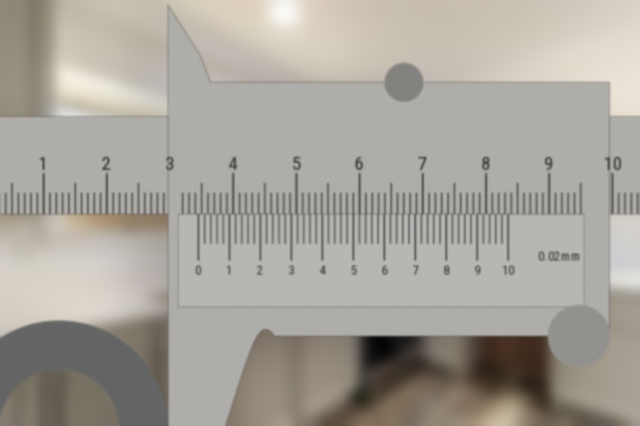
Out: value=34.5 unit=mm
